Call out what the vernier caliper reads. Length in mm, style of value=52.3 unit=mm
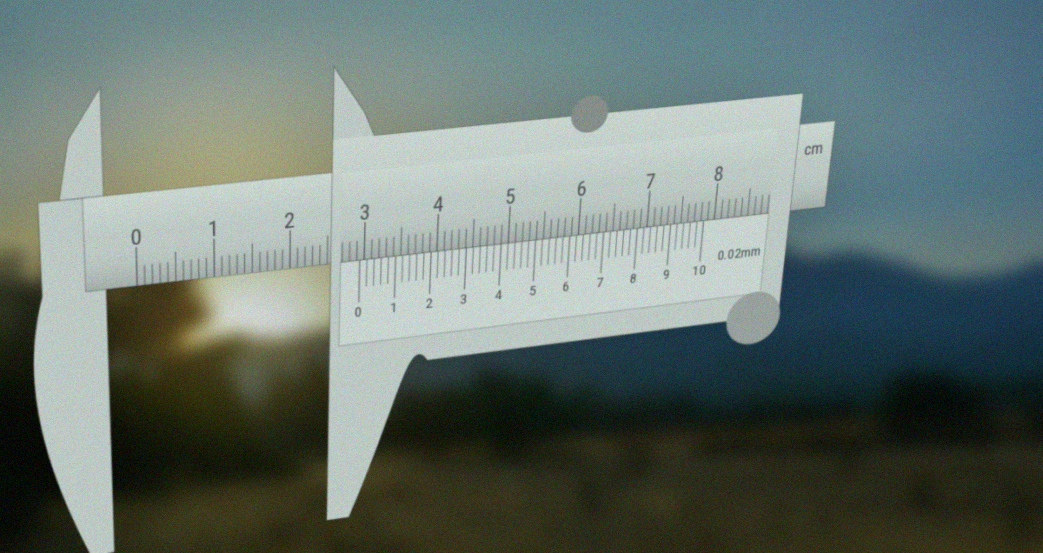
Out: value=29.4 unit=mm
